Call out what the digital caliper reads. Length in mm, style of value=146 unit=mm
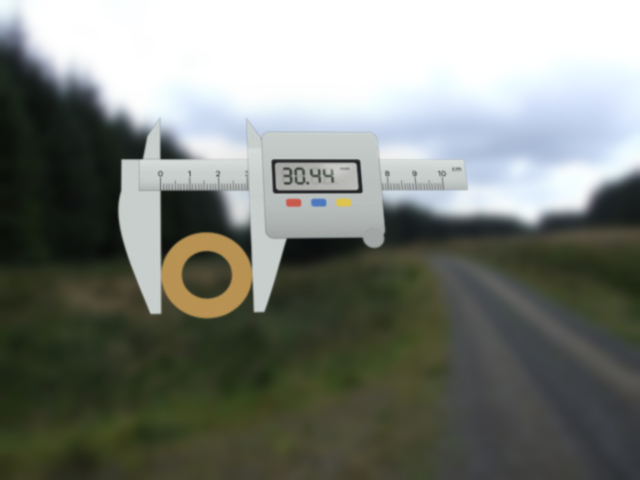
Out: value=30.44 unit=mm
